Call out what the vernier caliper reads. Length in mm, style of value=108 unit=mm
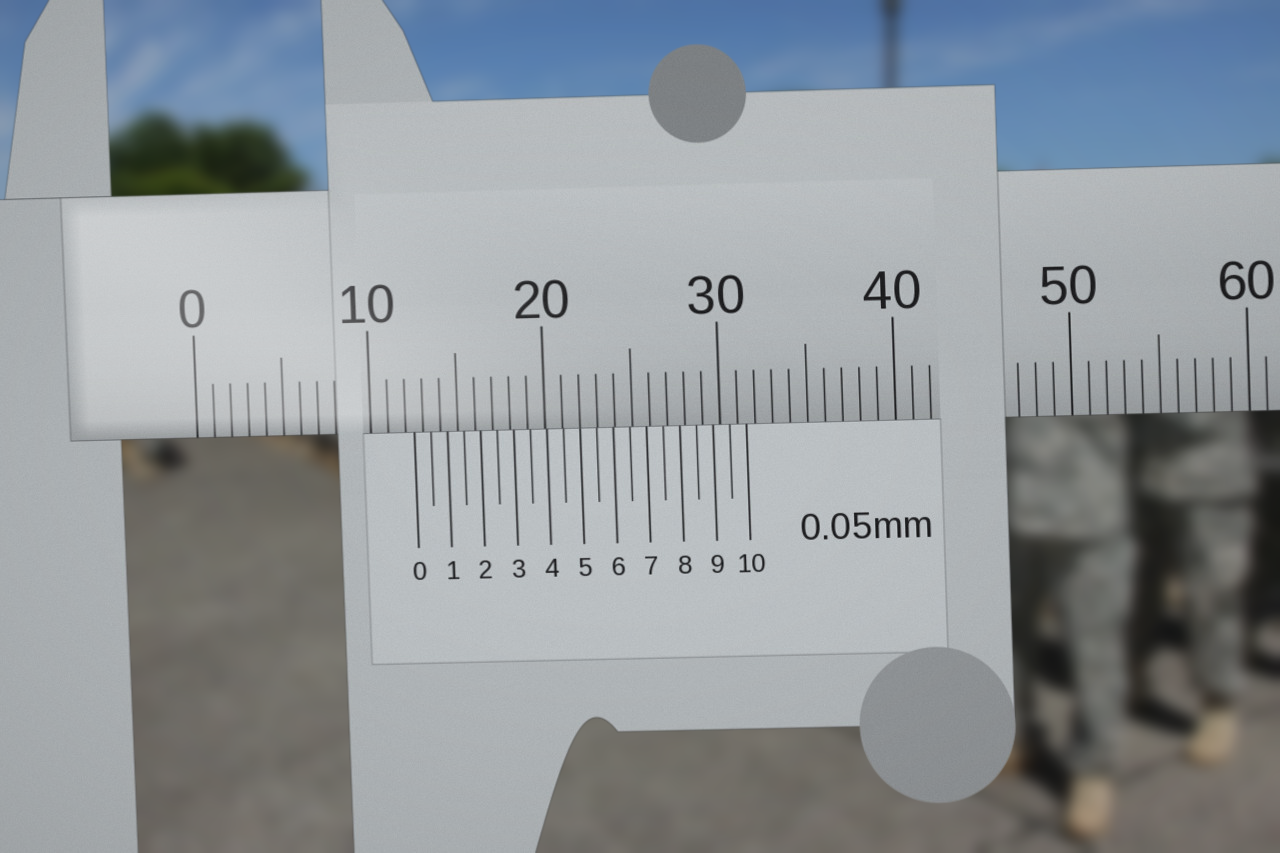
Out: value=12.5 unit=mm
